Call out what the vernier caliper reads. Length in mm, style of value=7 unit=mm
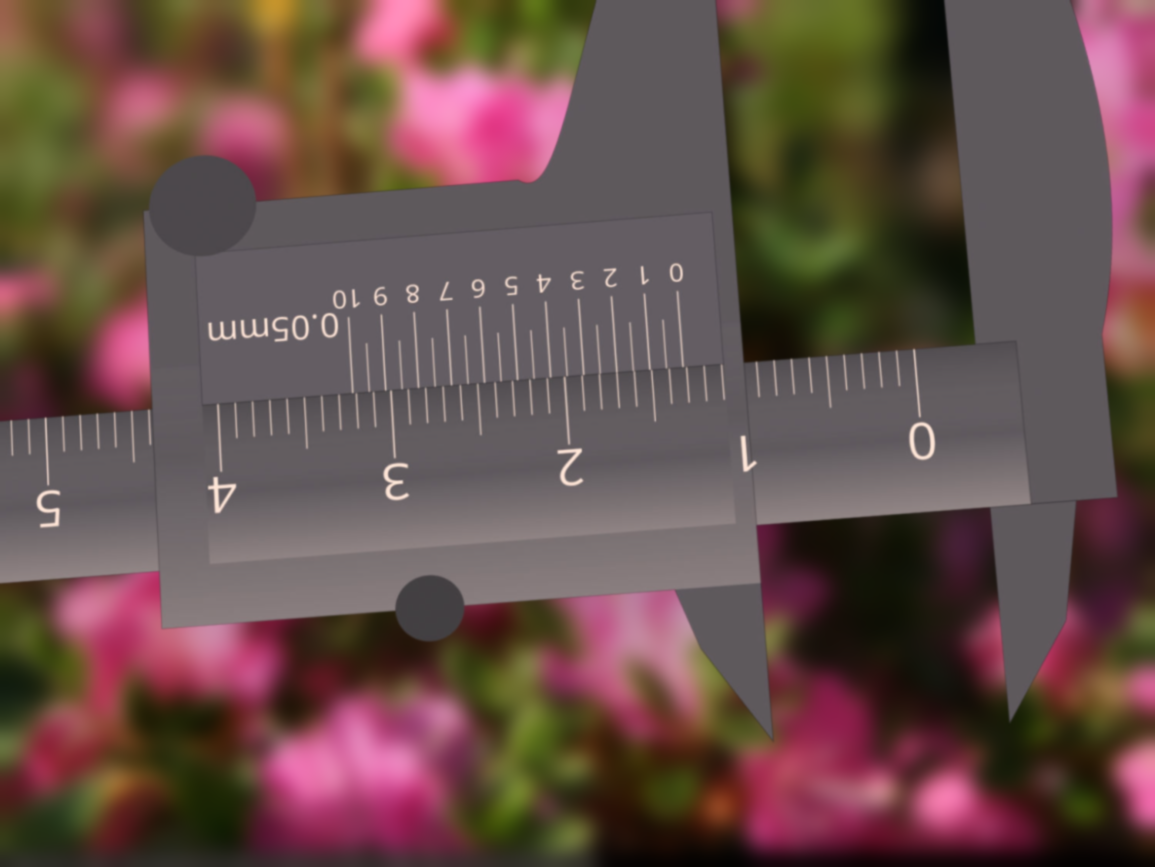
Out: value=13.2 unit=mm
